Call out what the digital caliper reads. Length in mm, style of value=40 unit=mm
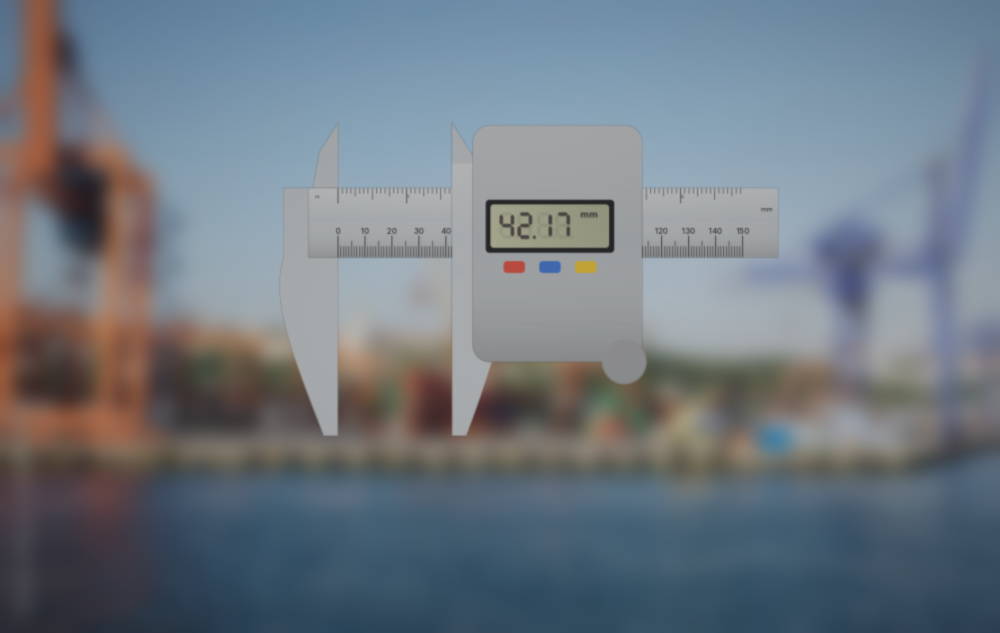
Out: value=42.17 unit=mm
